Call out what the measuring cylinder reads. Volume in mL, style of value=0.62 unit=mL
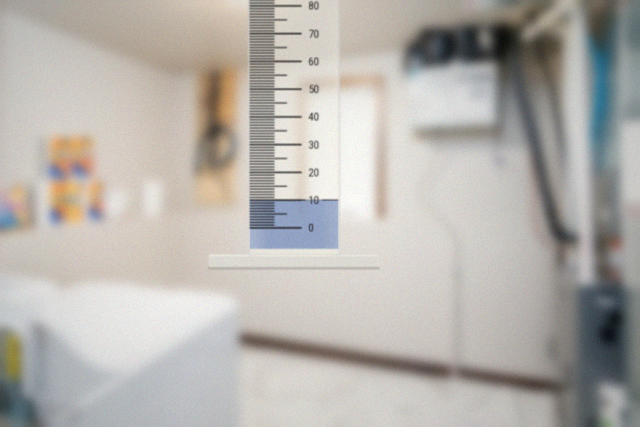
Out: value=10 unit=mL
